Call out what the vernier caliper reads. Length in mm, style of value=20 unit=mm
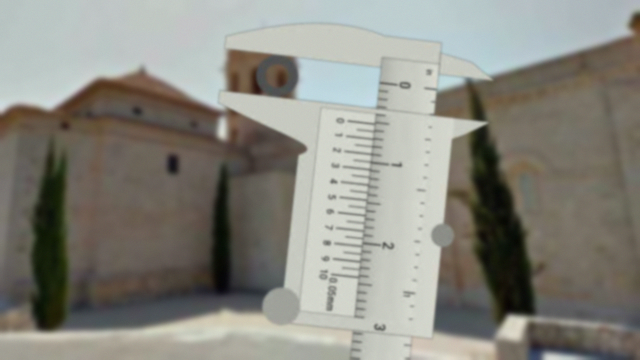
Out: value=5.2 unit=mm
